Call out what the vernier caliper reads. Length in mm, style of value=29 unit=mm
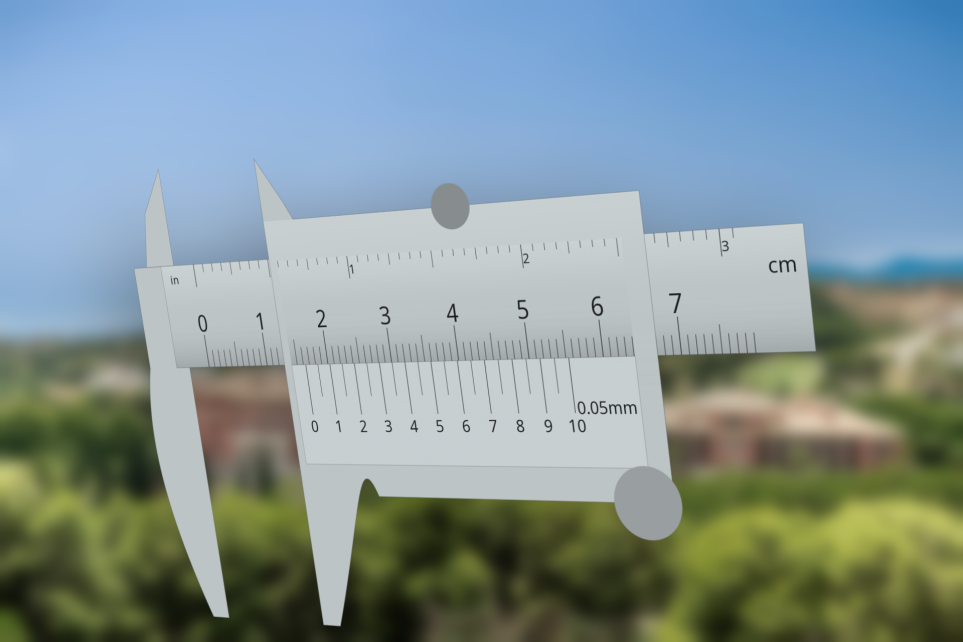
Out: value=16.4 unit=mm
